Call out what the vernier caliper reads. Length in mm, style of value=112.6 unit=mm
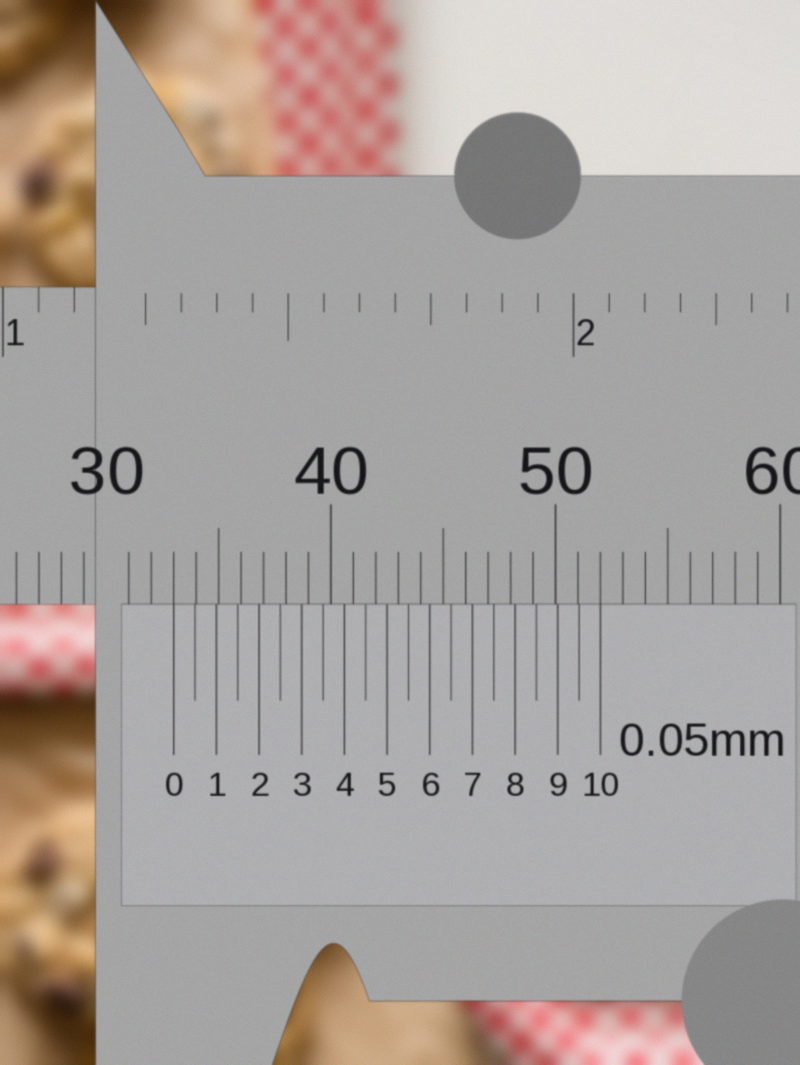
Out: value=33.0 unit=mm
